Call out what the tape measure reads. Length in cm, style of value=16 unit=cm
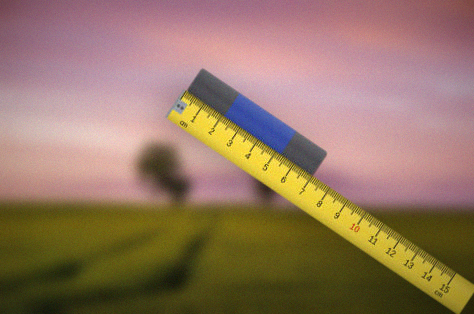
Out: value=7 unit=cm
